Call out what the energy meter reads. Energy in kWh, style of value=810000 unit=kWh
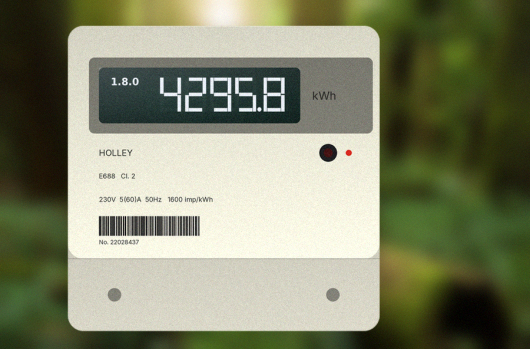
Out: value=4295.8 unit=kWh
